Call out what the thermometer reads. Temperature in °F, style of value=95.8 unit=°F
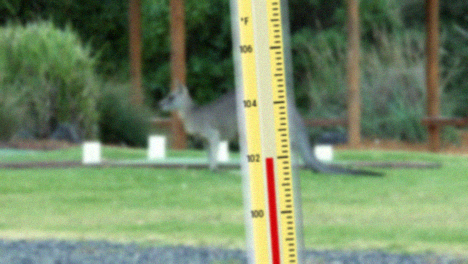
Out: value=102 unit=°F
